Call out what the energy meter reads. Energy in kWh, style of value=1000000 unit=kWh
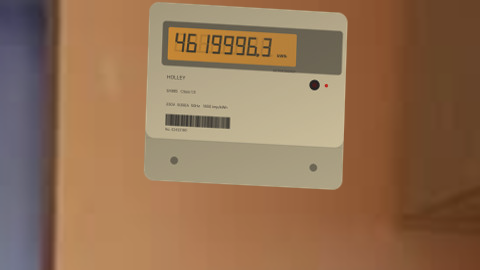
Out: value=4619996.3 unit=kWh
